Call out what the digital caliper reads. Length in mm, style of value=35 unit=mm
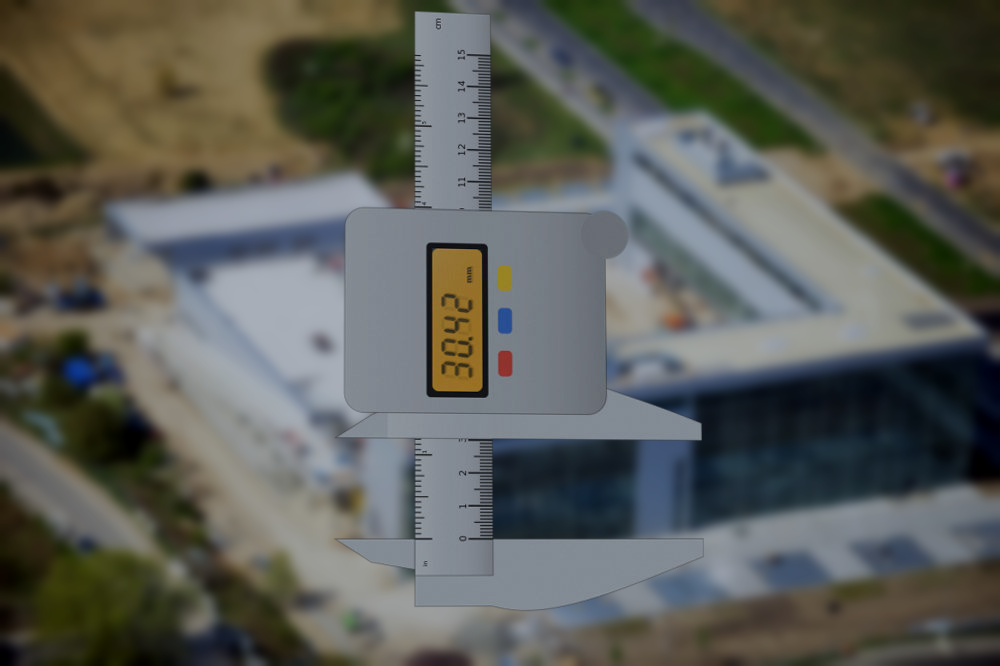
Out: value=30.42 unit=mm
